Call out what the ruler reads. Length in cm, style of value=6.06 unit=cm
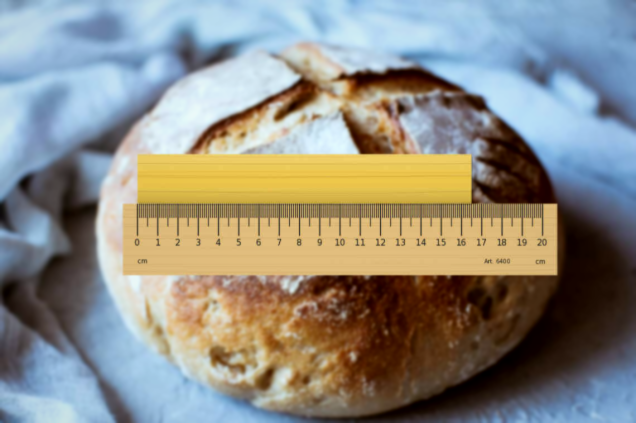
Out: value=16.5 unit=cm
